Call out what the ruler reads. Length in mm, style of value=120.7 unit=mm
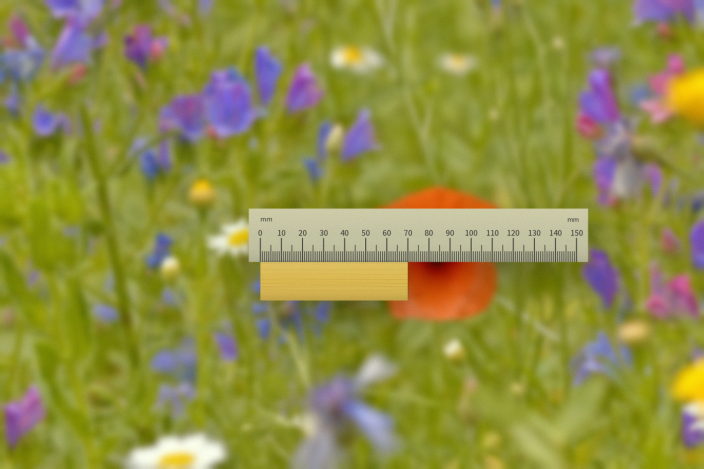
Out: value=70 unit=mm
